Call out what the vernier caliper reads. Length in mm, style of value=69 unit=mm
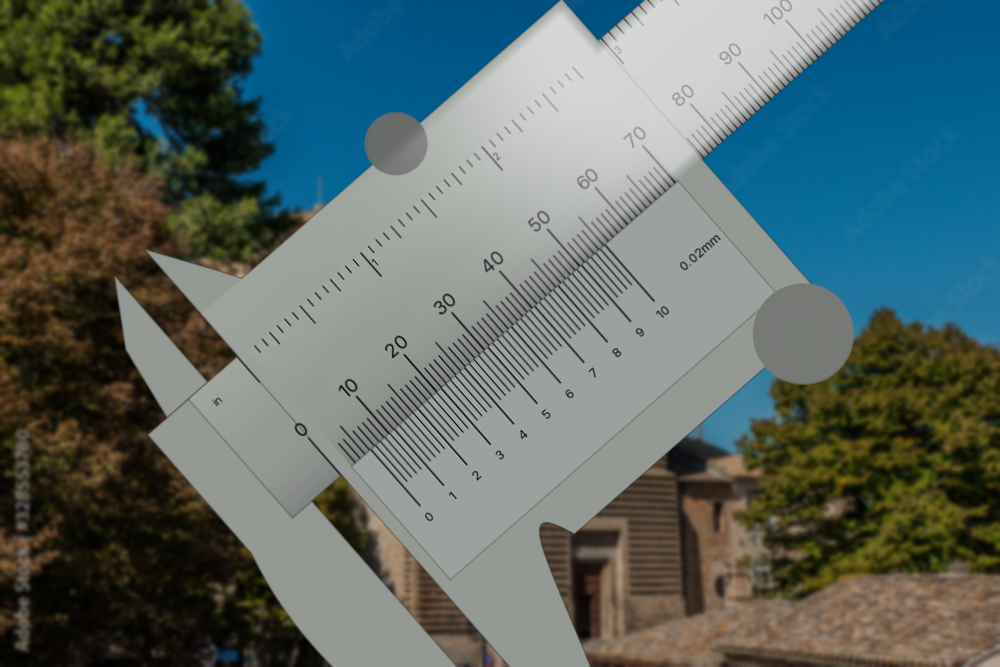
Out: value=6.2 unit=mm
